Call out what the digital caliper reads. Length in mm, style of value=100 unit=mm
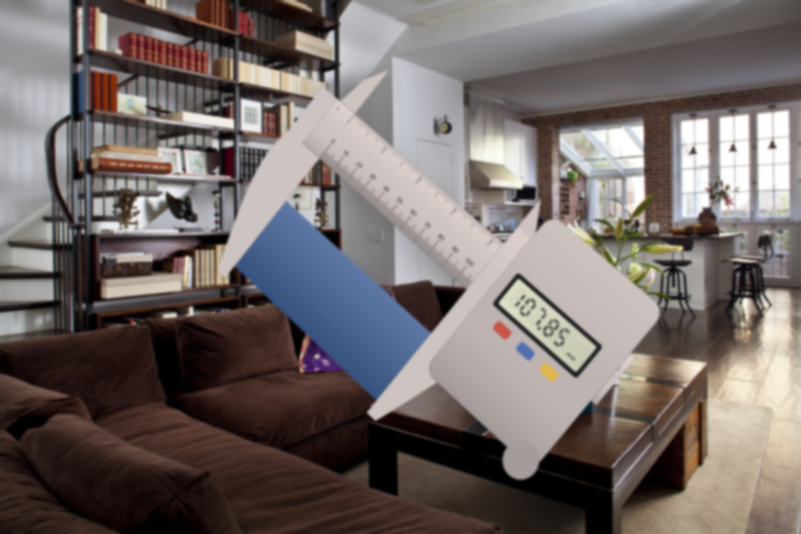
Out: value=107.85 unit=mm
